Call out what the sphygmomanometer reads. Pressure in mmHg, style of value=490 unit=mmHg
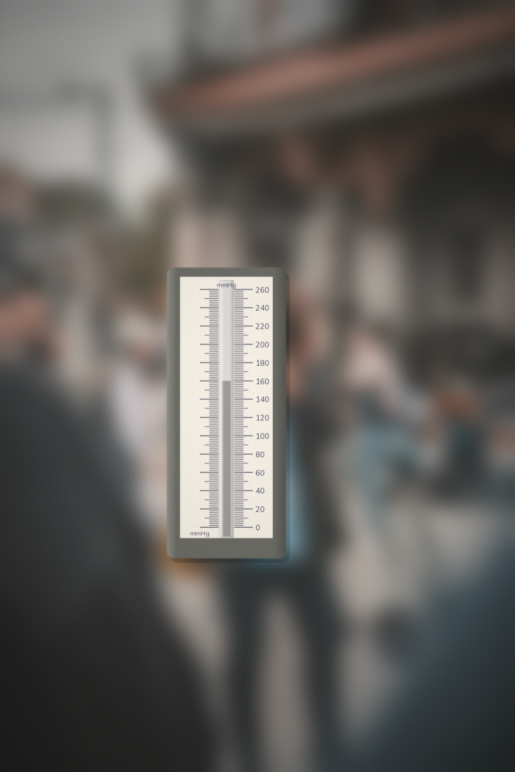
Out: value=160 unit=mmHg
